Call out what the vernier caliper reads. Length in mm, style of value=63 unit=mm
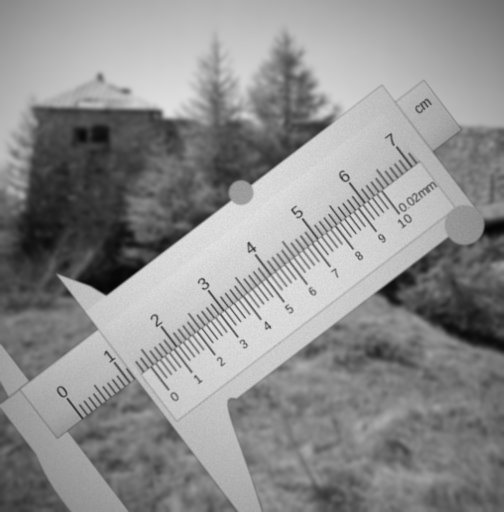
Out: value=14.5 unit=mm
